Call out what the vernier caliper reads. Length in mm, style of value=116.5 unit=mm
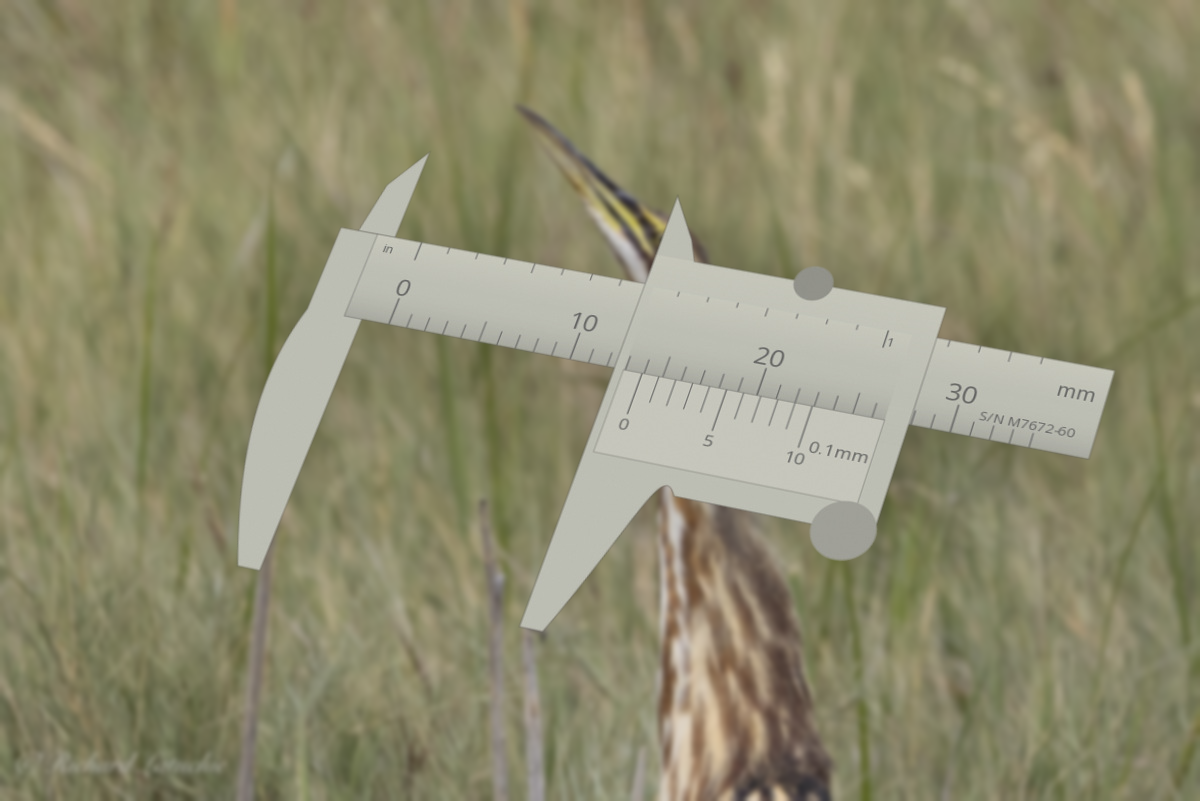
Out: value=13.9 unit=mm
